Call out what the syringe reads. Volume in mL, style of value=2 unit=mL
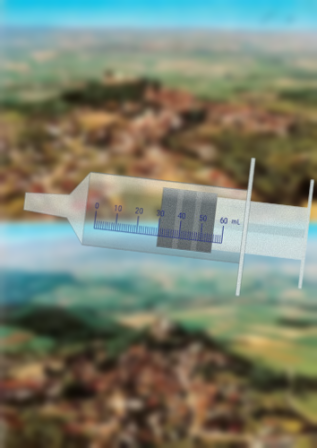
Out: value=30 unit=mL
